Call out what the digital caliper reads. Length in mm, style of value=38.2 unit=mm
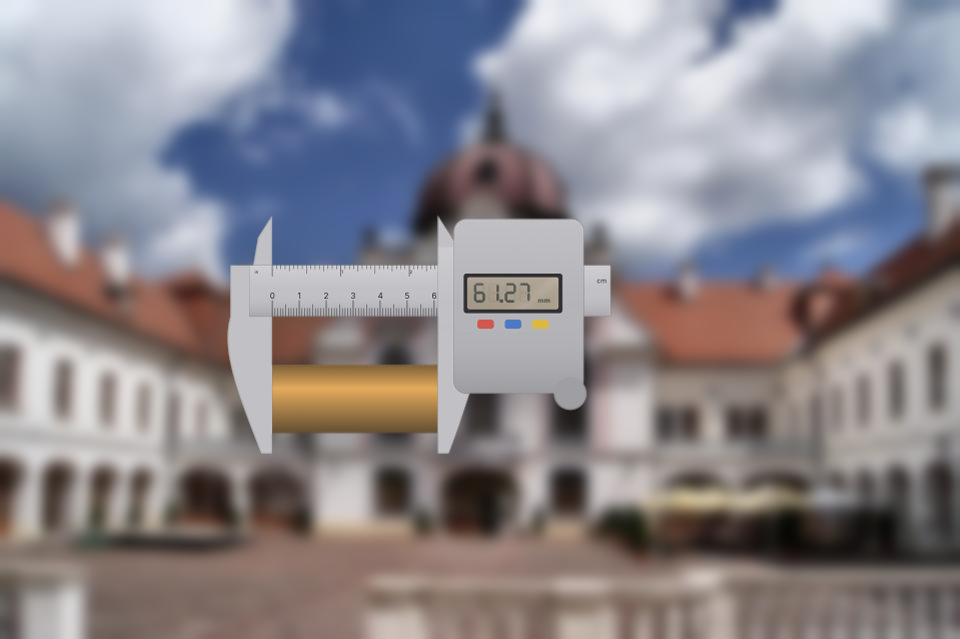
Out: value=61.27 unit=mm
